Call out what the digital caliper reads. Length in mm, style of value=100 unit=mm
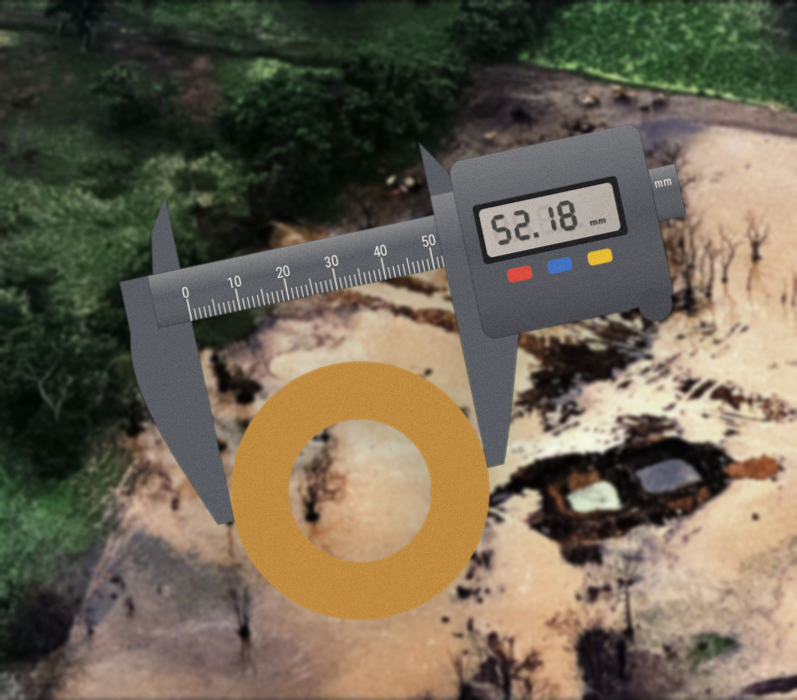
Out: value=52.18 unit=mm
